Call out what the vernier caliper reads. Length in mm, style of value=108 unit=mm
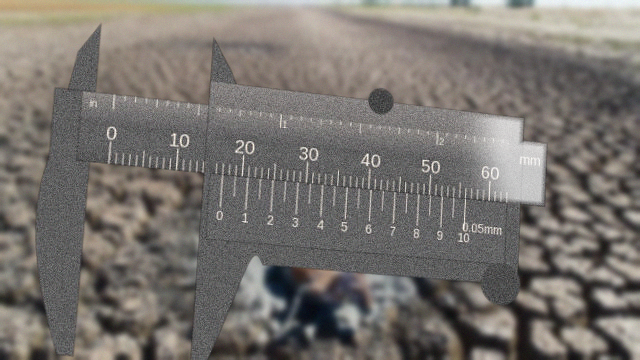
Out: value=17.0 unit=mm
